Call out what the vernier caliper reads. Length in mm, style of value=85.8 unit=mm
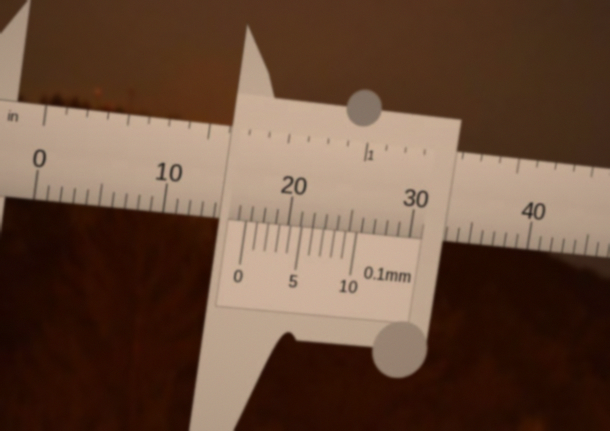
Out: value=16.6 unit=mm
